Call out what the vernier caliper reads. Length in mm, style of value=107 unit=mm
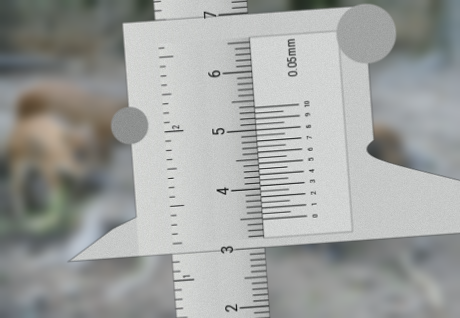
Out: value=34.8 unit=mm
